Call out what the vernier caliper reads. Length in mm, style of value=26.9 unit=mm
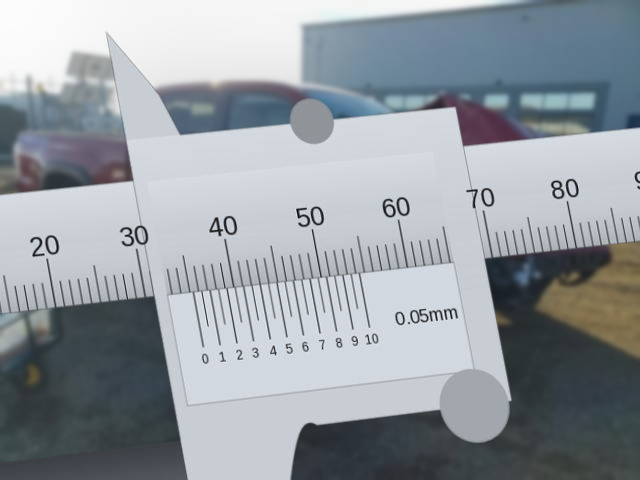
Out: value=35.4 unit=mm
